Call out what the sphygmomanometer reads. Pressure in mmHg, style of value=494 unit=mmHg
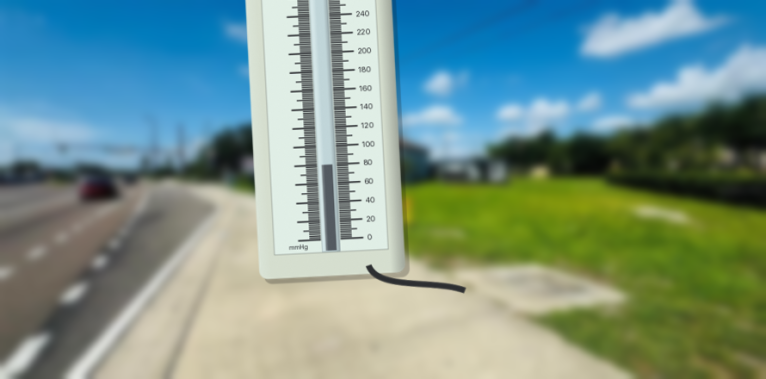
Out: value=80 unit=mmHg
